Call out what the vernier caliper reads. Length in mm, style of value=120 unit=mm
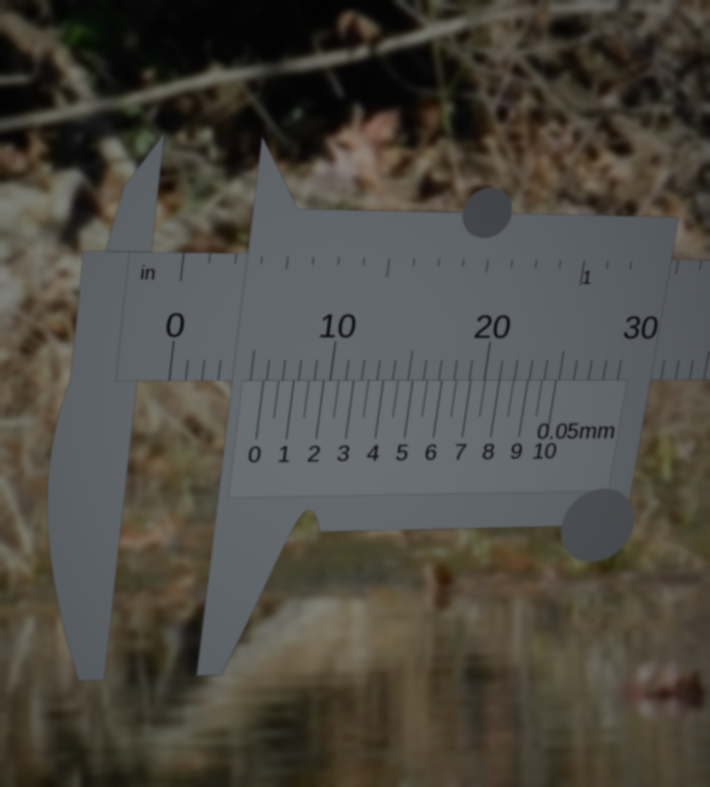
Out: value=5.8 unit=mm
